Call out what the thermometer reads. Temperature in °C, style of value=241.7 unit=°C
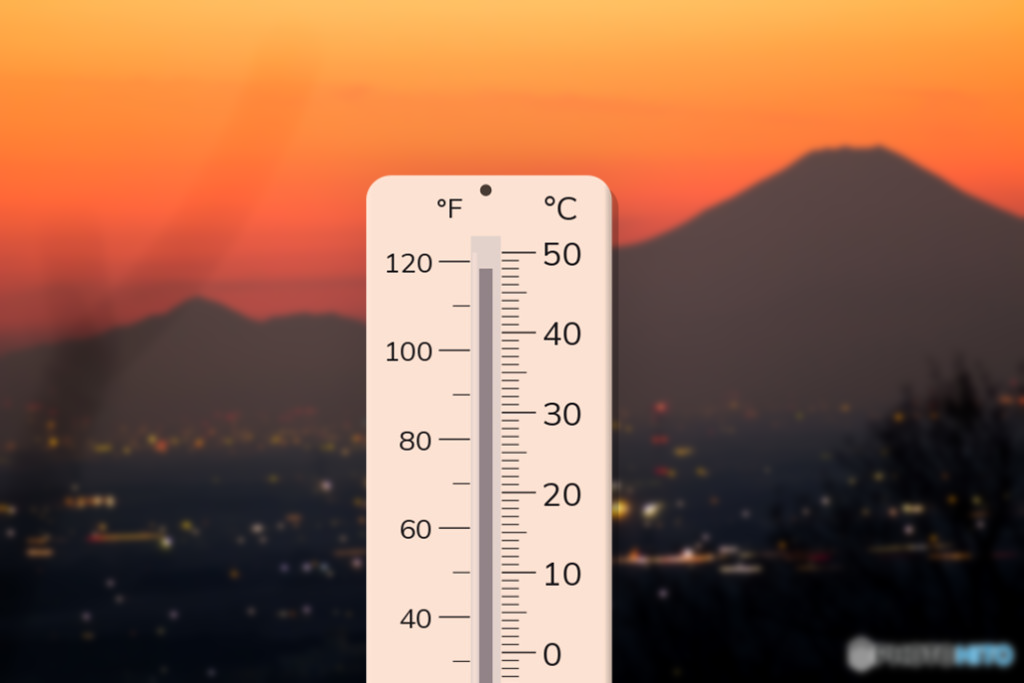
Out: value=48 unit=°C
